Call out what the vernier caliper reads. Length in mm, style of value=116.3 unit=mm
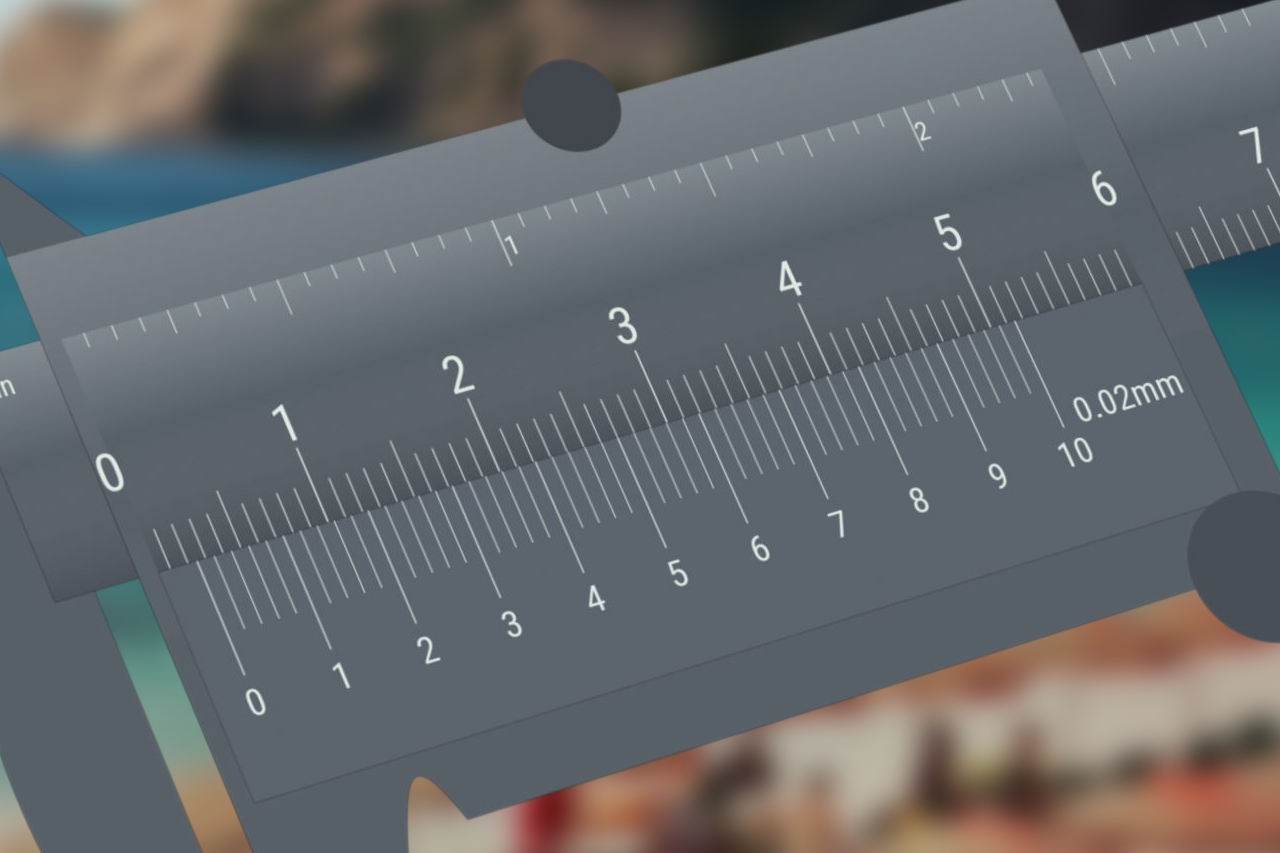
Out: value=2.5 unit=mm
